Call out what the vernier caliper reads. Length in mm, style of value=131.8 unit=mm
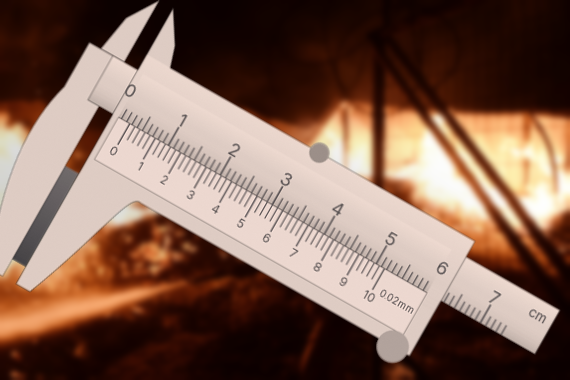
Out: value=2.6 unit=mm
